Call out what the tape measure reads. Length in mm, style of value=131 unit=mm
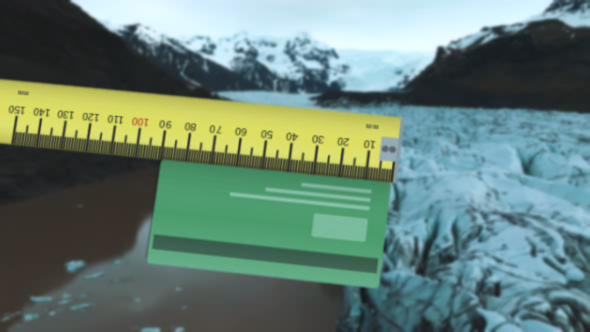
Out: value=90 unit=mm
